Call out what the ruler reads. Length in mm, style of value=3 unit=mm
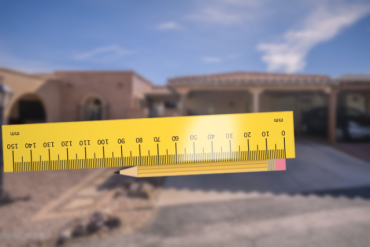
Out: value=95 unit=mm
